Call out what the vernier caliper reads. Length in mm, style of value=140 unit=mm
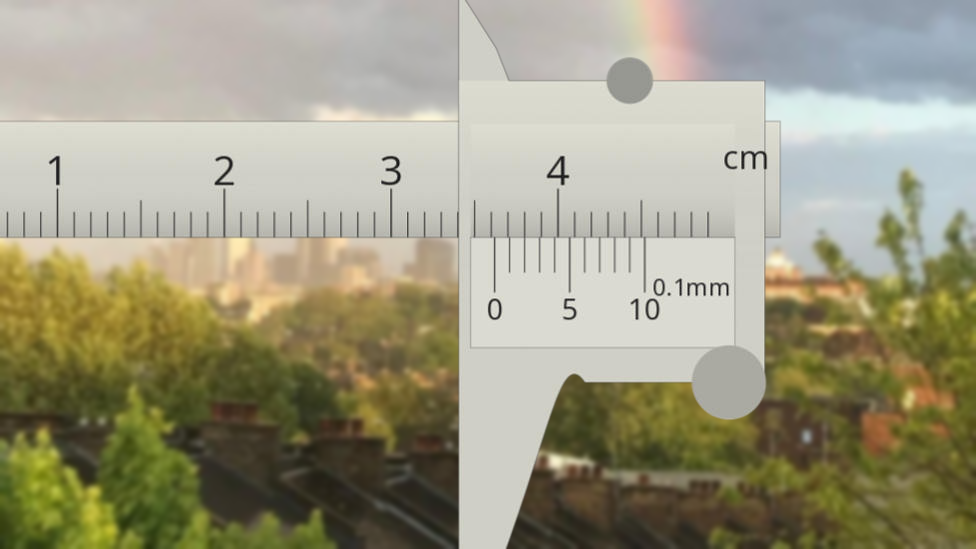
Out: value=36.2 unit=mm
